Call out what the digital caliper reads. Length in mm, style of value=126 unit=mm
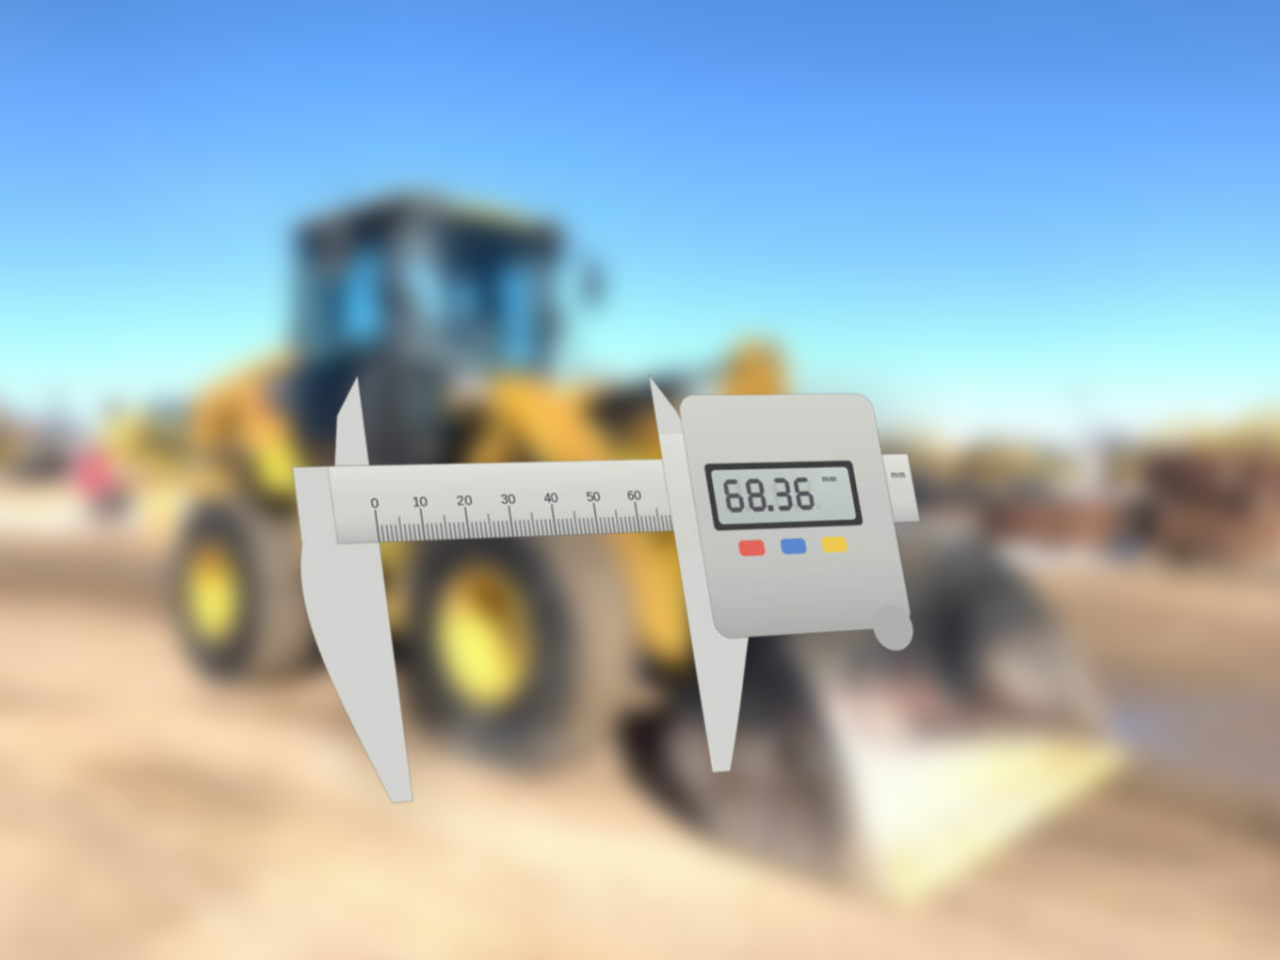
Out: value=68.36 unit=mm
